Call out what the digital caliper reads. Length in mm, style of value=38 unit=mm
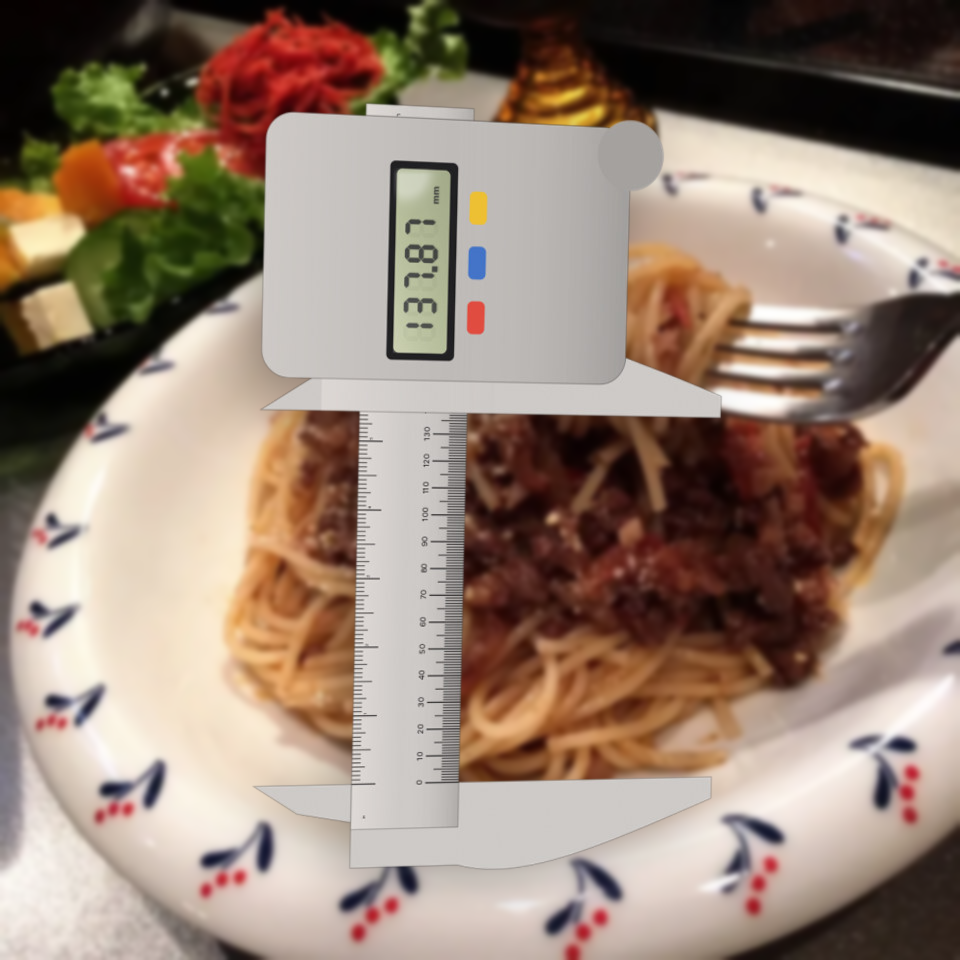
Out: value=137.87 unit=mm
